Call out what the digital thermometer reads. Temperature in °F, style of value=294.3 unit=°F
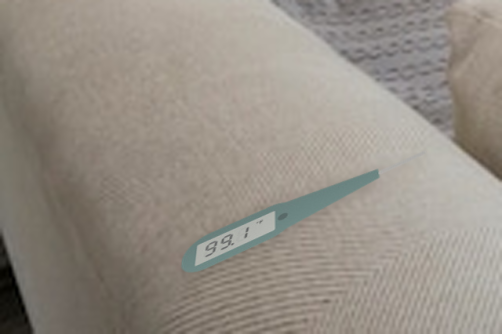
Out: value=99.1 unit=°F
